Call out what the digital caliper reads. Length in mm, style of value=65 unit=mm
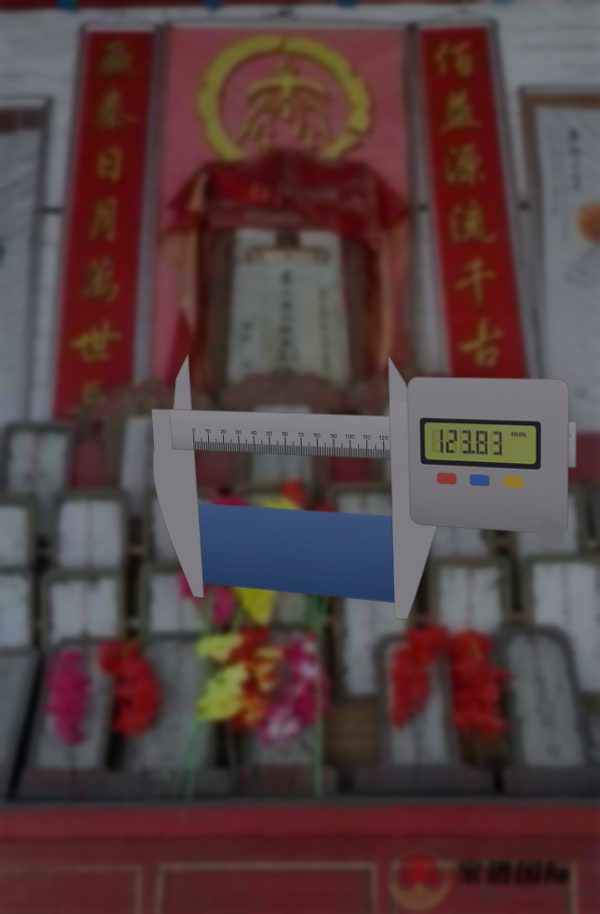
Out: value=123.83 unit=mm
